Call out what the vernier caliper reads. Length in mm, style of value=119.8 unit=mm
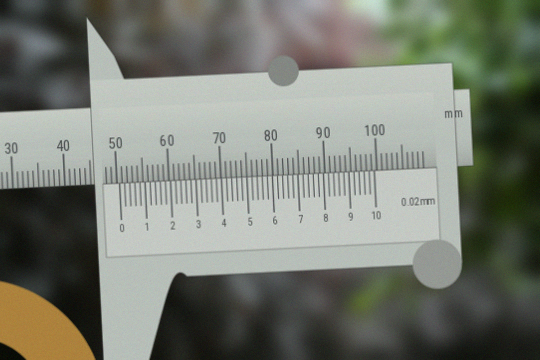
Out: value=50.5 unit=mm
